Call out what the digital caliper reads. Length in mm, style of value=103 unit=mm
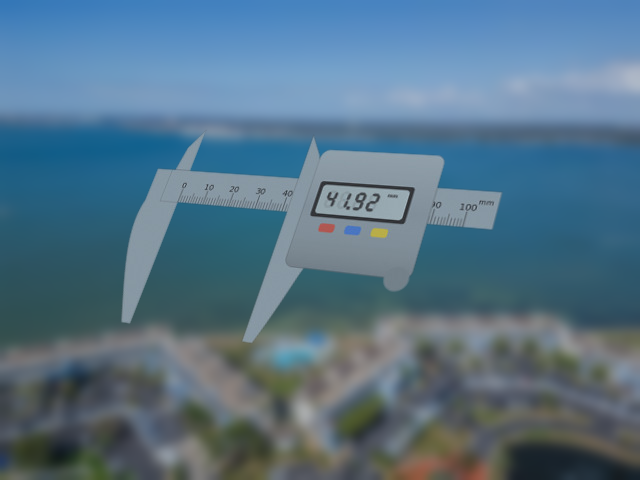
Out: value=41.92 unit=mm
